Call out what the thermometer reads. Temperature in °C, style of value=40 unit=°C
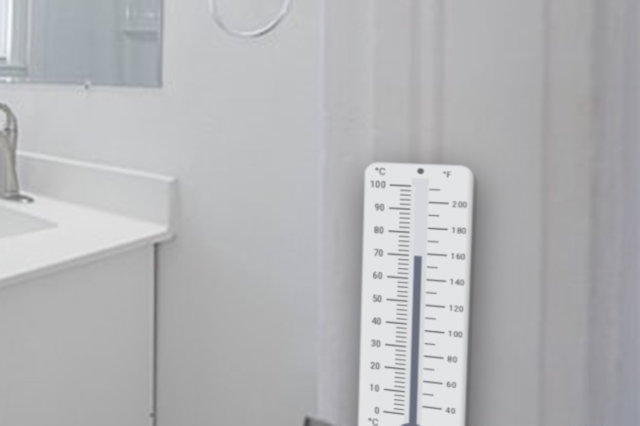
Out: value=70 unit=°C
